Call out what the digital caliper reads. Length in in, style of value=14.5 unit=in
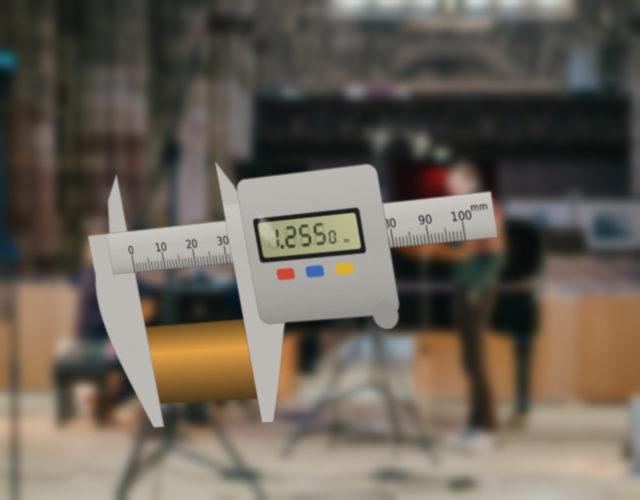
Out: value=1.2550 unit=in
